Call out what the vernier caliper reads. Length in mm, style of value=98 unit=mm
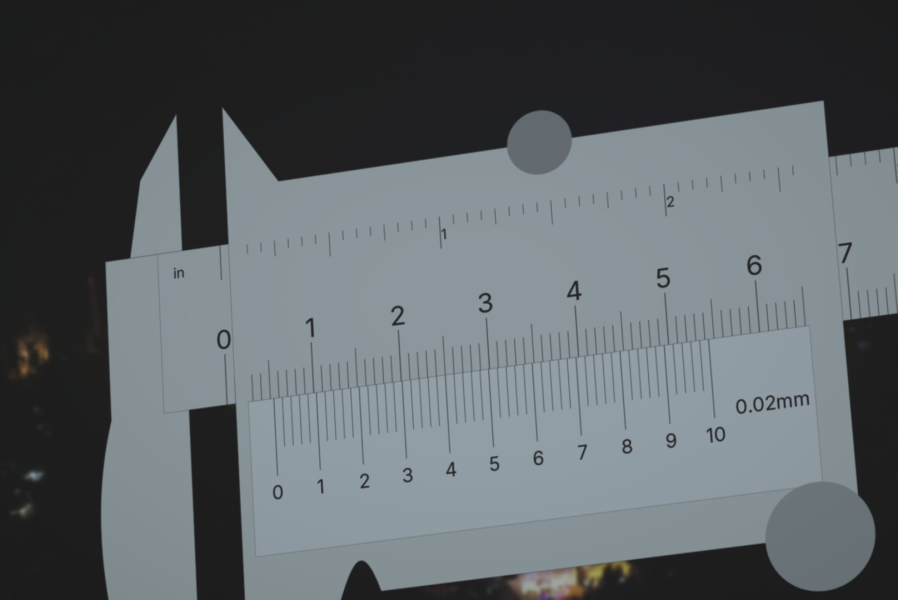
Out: value=5.4 unit=mm
